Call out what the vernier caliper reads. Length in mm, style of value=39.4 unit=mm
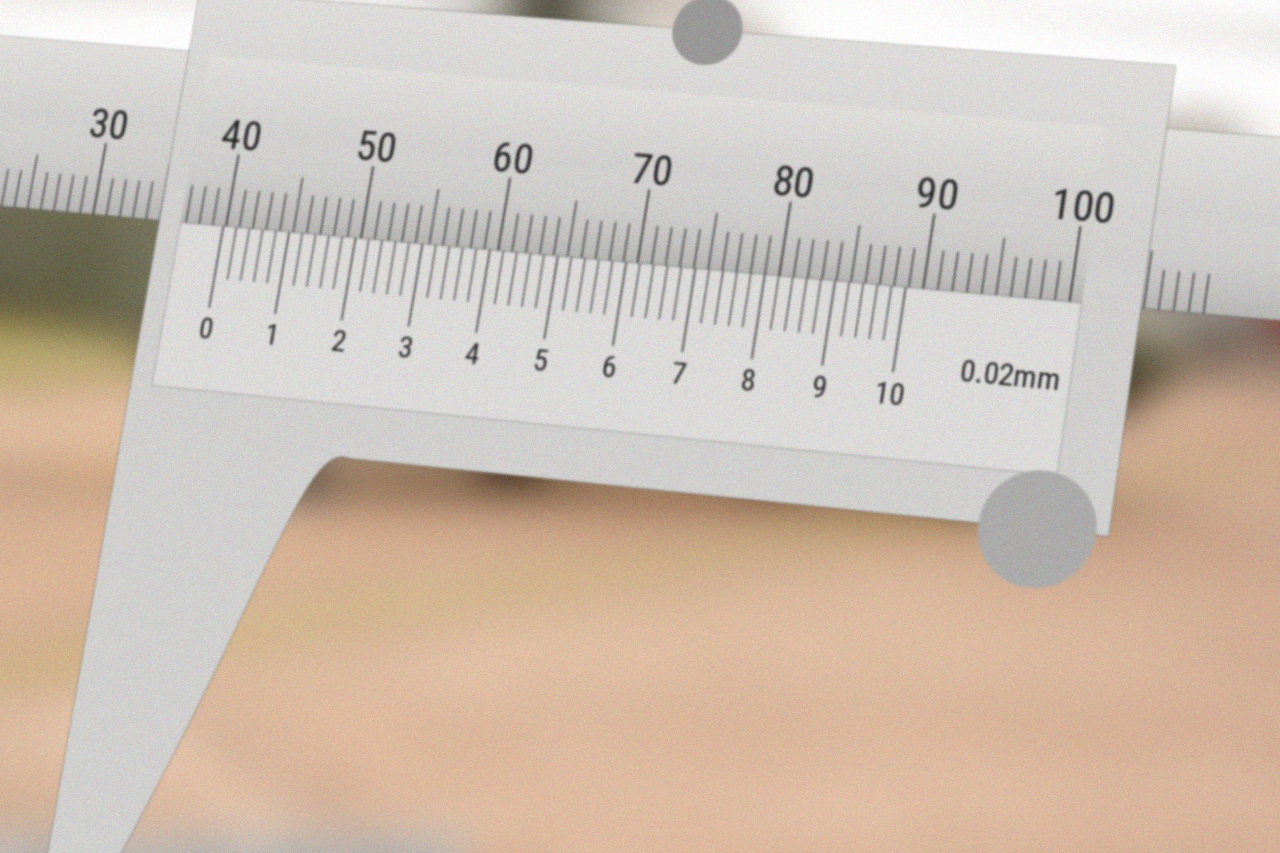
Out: value=39.8 unit=mm
